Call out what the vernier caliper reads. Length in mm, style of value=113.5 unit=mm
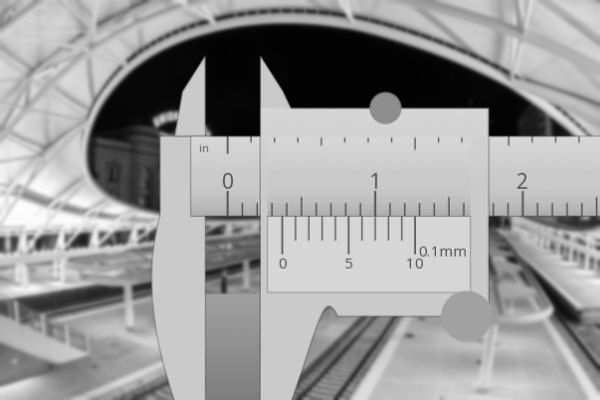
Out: value=3.7 unit=mm
